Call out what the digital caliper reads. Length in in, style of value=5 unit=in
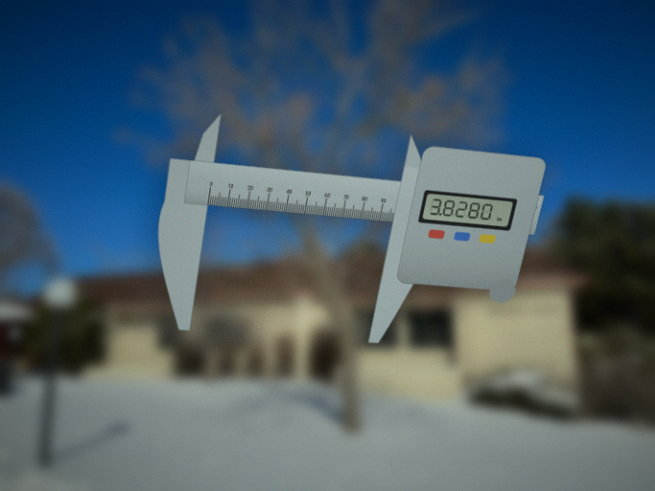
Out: value=3.8280 unit=in
